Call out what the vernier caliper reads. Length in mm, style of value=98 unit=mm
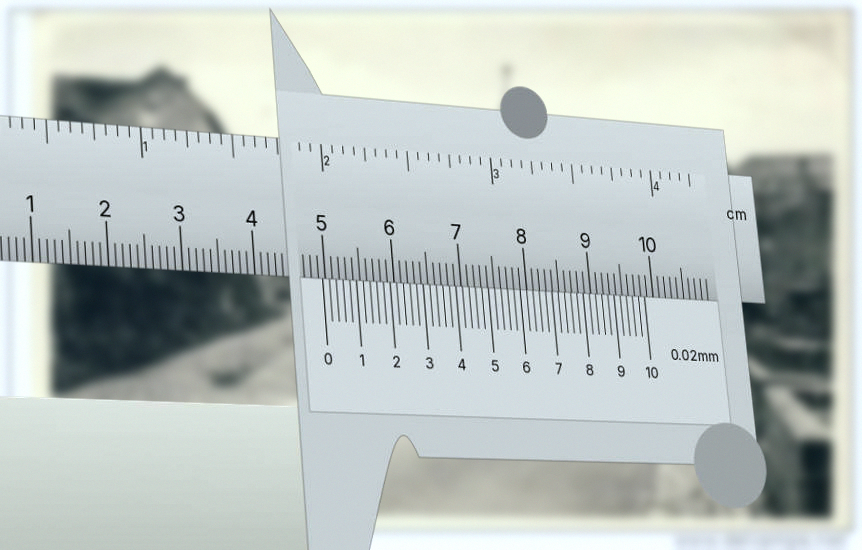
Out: value=49.6 unit=mm
